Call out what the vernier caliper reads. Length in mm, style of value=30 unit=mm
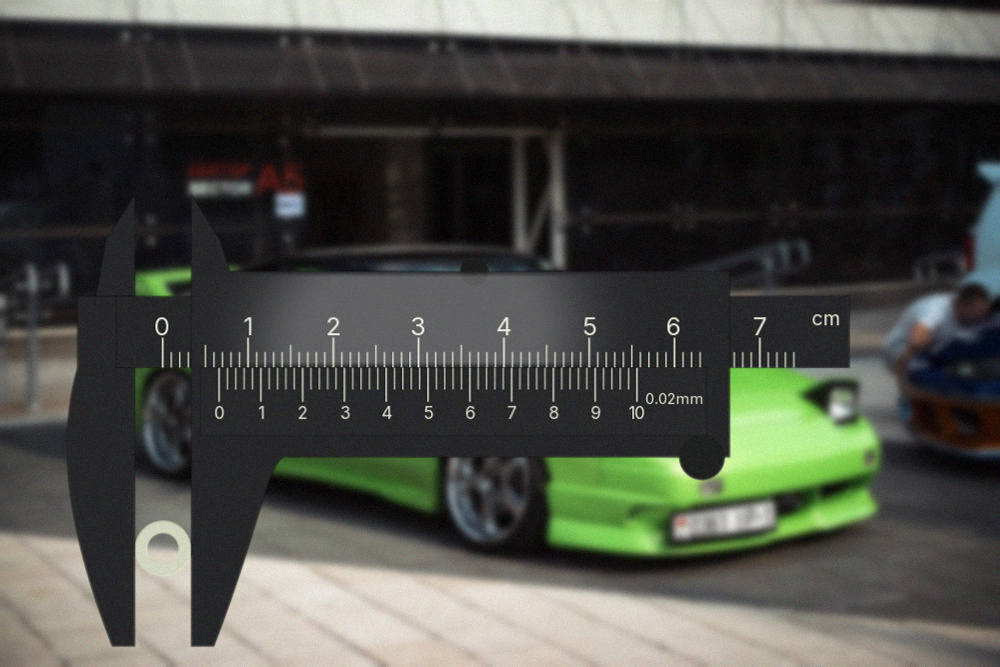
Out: value=6.6 unit=mm
